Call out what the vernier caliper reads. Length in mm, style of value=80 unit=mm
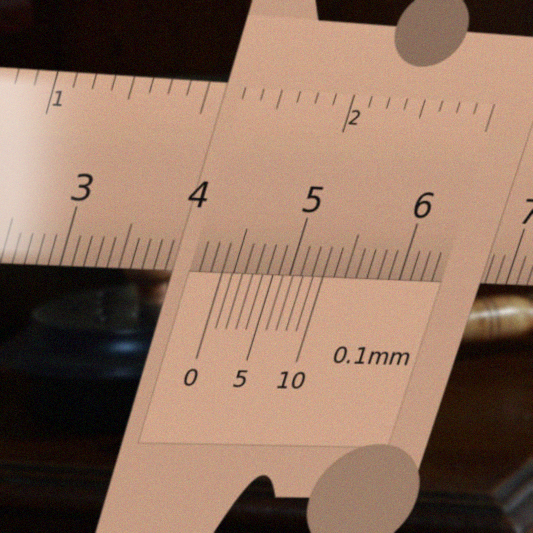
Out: value=44.0 unit=mm
